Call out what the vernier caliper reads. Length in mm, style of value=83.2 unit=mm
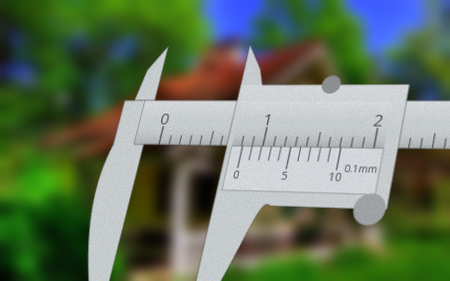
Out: value=8.1 unit=mm
